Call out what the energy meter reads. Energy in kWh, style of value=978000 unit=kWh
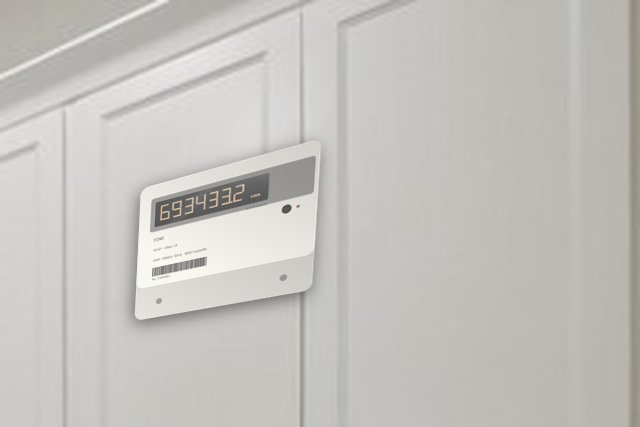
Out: value=693433.2 unit=kWh
